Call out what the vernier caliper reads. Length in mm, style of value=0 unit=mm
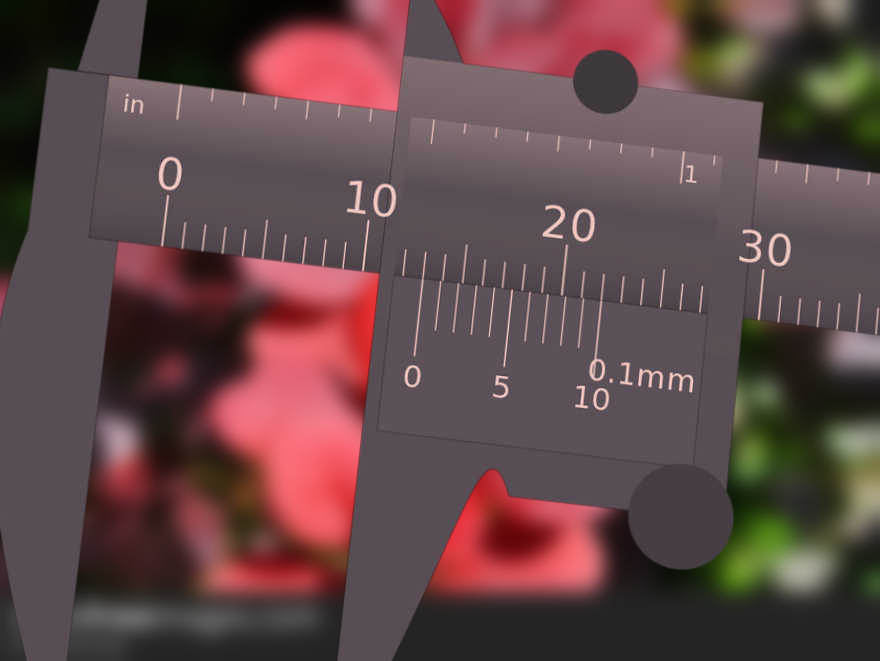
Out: value=13.0 unit=mm
